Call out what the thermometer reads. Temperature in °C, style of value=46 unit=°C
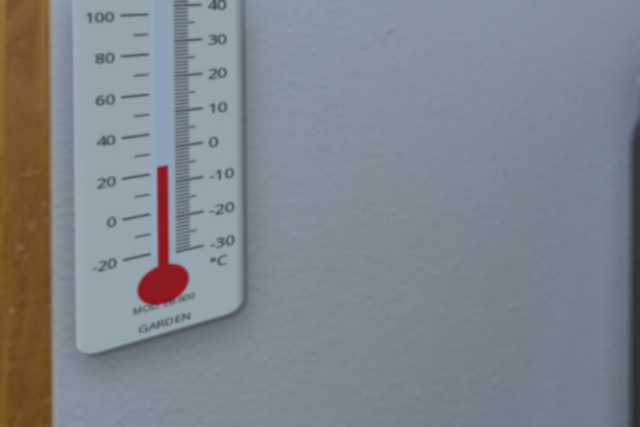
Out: value=-5 unit=°C
